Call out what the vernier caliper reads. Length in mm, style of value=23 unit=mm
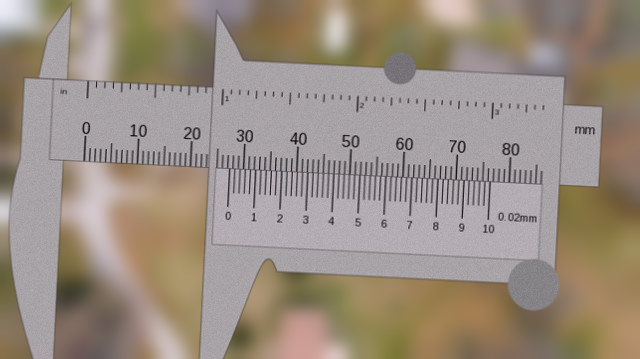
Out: value=27.4 unit=mm
